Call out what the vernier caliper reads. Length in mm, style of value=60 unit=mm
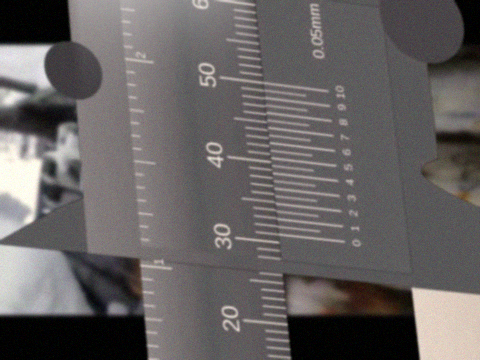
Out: value=31.0 unit=mm
